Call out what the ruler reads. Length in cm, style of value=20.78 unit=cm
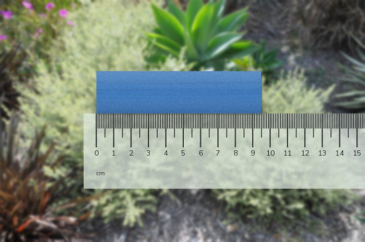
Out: value=9.5 unit=cm
